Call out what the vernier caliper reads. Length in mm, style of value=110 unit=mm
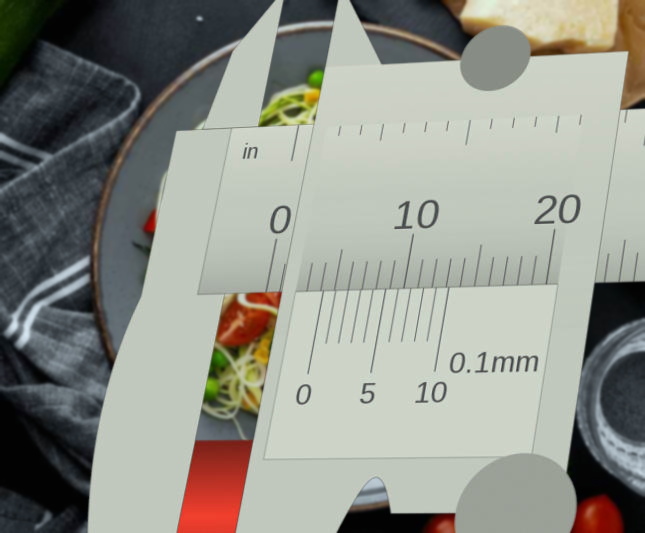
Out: value=4.2 unit=mm
